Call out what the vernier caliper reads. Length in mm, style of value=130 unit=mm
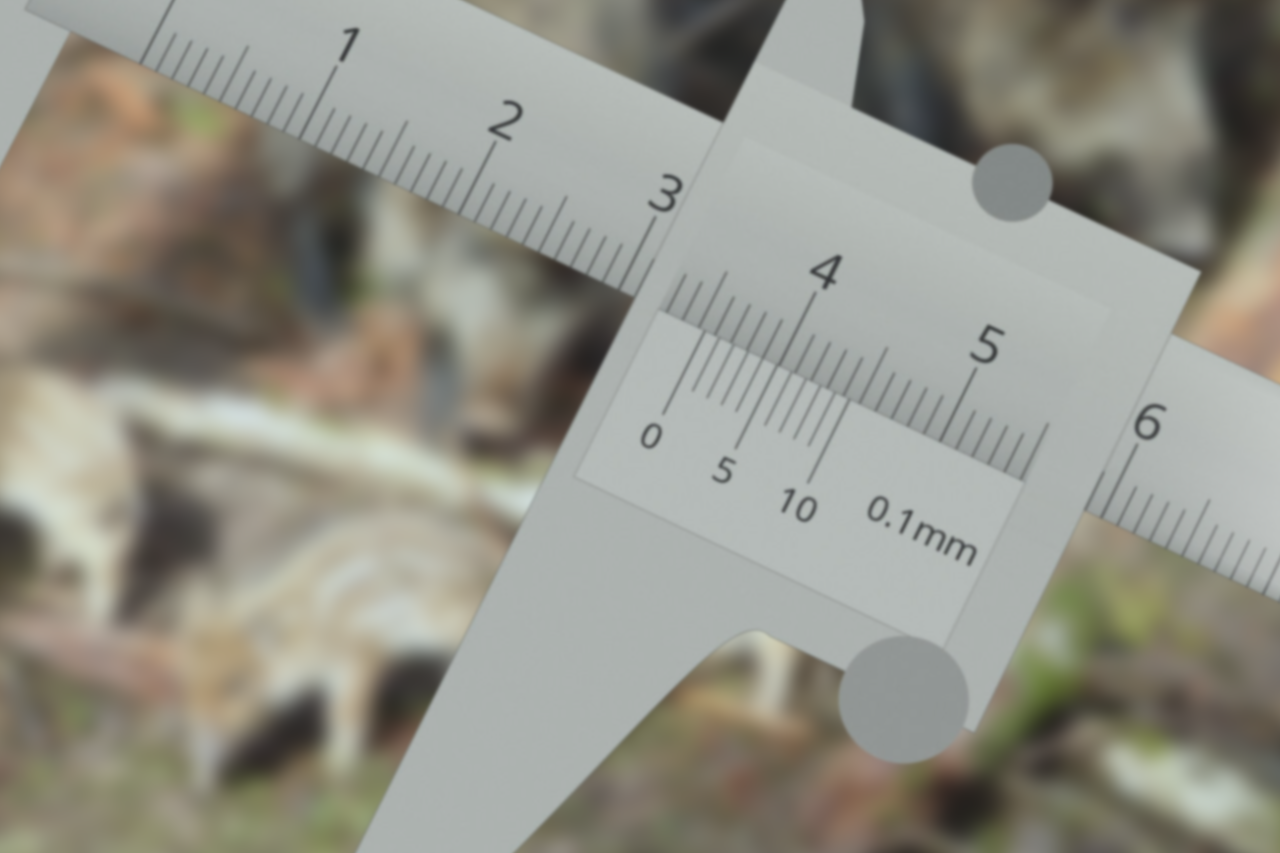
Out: value=35.4 unit=mm
